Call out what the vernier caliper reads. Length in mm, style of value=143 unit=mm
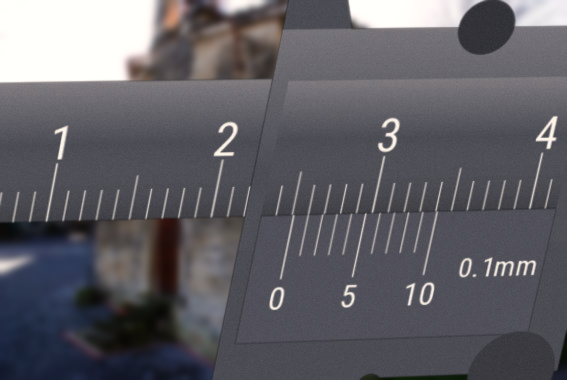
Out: value=25.1 unit=mm
